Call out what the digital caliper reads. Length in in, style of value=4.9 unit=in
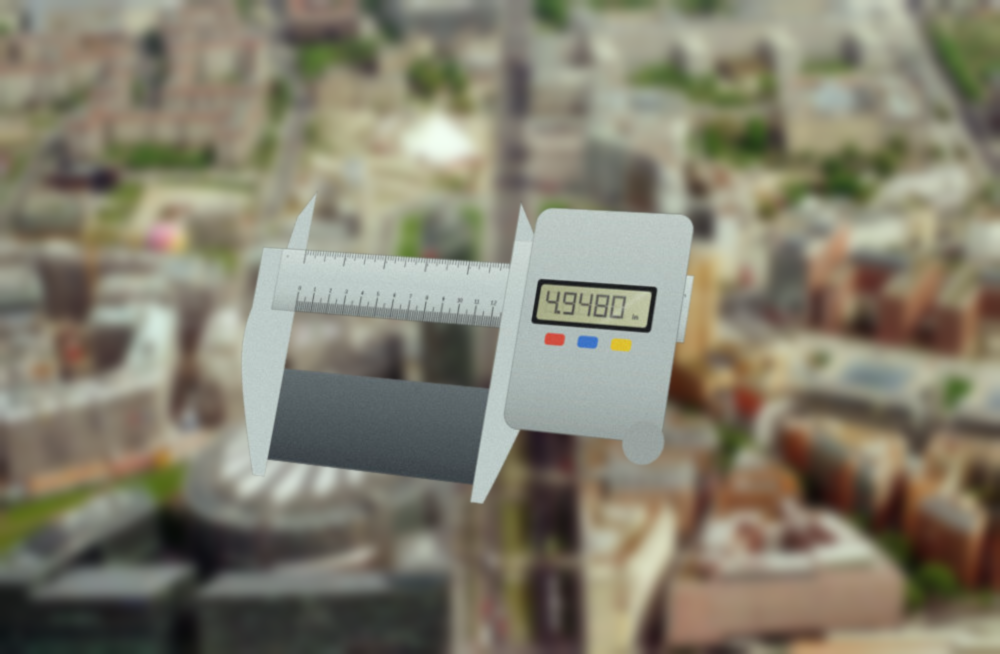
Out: value=4.9480 unit=in
